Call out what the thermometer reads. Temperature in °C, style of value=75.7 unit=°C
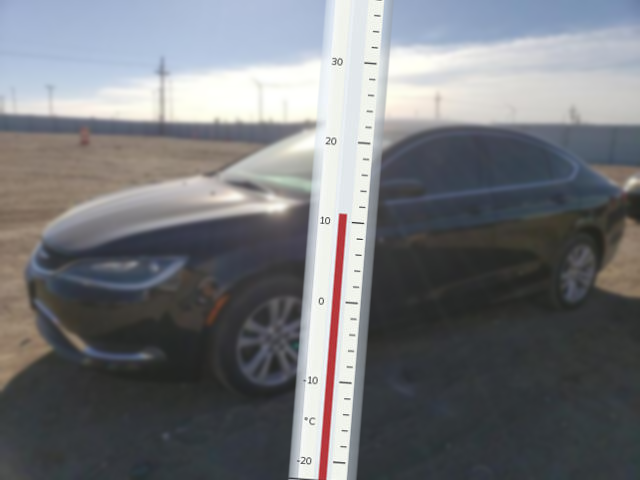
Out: value=11 unit=°C
